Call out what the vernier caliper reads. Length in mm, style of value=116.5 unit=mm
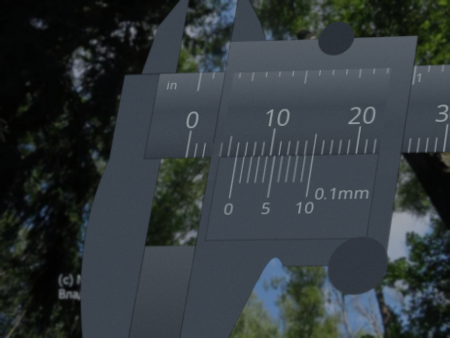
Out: value=6.0 unit=mm
